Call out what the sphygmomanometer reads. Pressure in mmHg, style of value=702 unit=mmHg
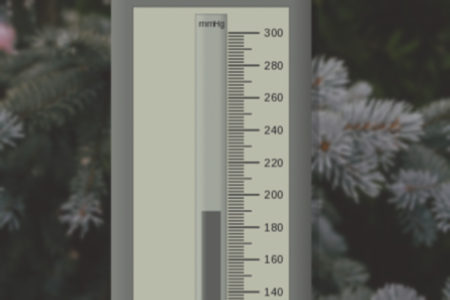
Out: value=190 unit=mmHg
